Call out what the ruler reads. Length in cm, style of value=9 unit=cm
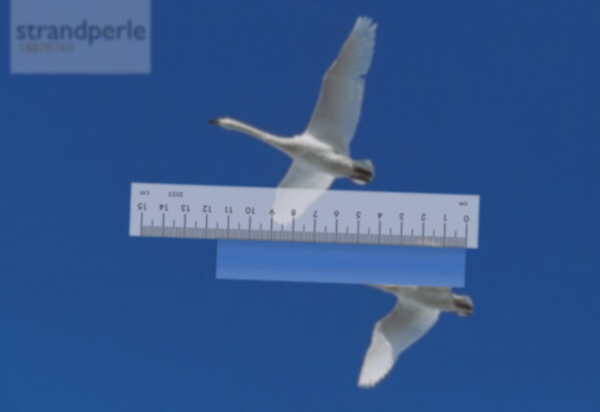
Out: value=11.5 unit=cm
